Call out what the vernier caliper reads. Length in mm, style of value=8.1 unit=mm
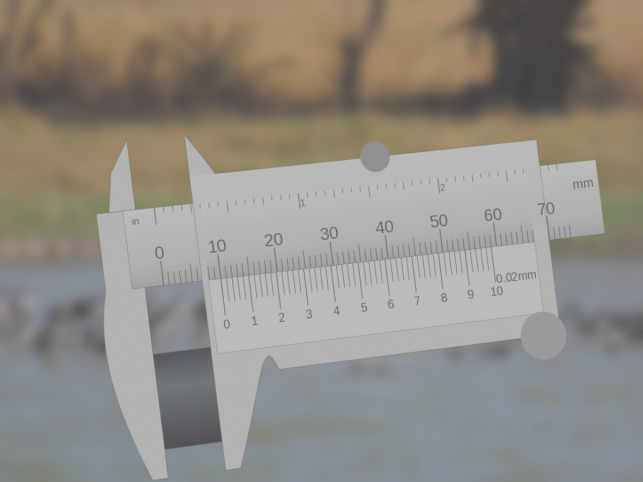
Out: value=10.0 unit=mm
